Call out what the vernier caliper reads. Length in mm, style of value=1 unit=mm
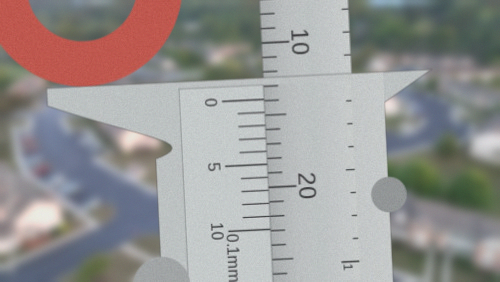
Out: value=13.9 unit=mm
